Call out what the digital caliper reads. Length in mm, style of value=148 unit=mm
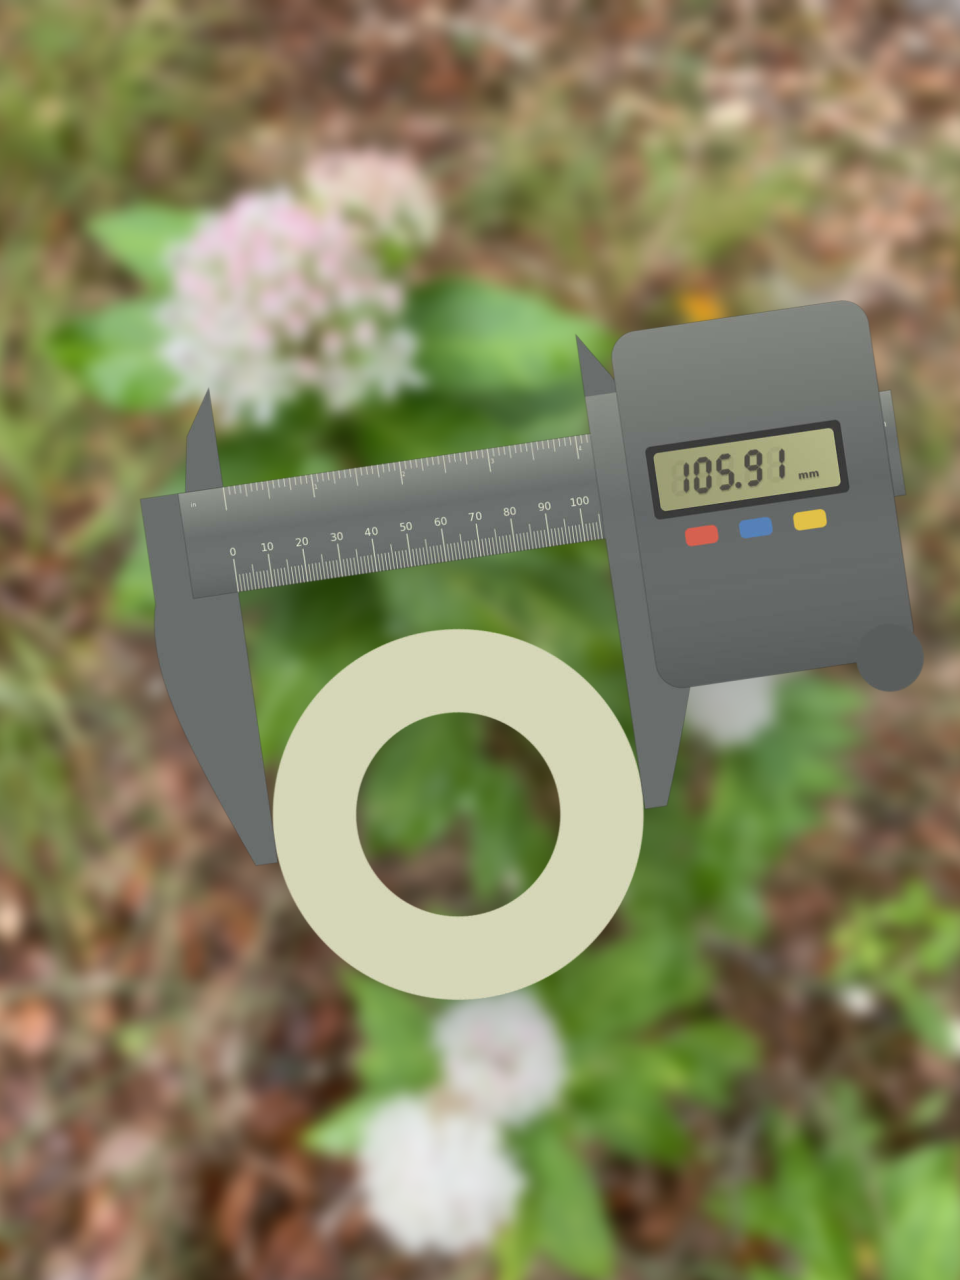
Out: value=105.91 unit=mm
